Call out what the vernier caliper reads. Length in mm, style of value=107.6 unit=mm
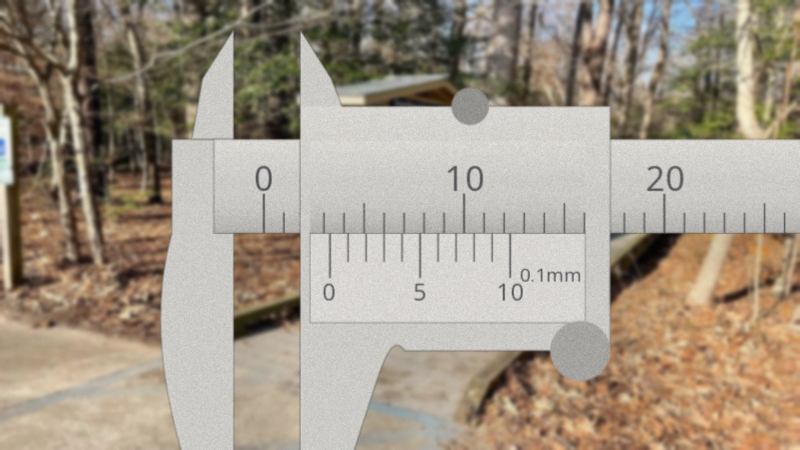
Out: value=3.3 unit=mm
